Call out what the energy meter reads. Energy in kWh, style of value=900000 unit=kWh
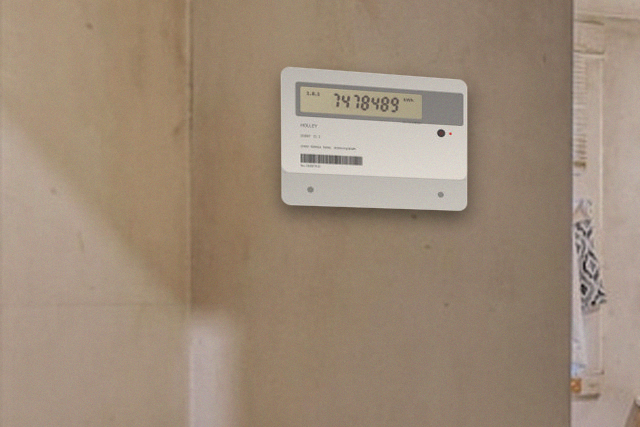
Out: value=7478489 unit=kWh
